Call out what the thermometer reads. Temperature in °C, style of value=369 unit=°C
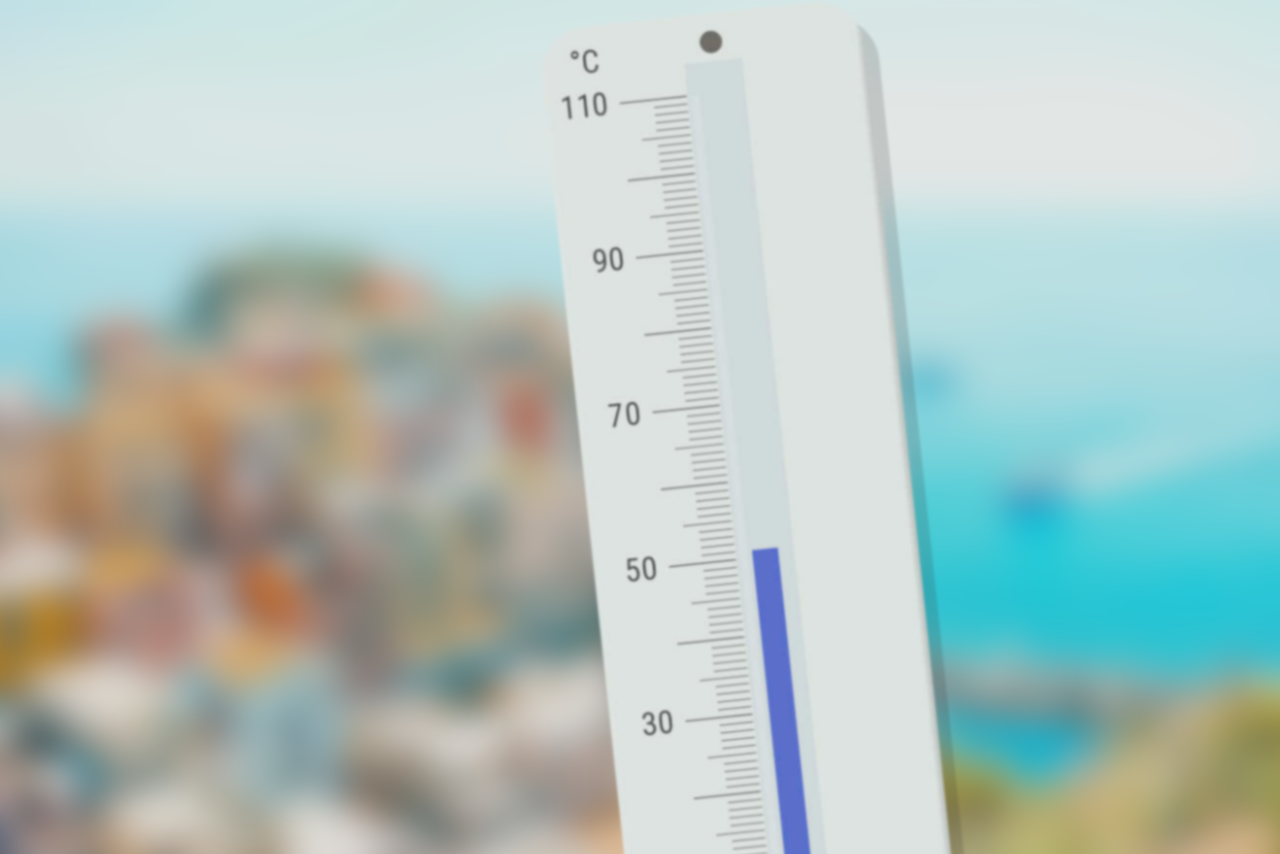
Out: value=51 unit=°C
